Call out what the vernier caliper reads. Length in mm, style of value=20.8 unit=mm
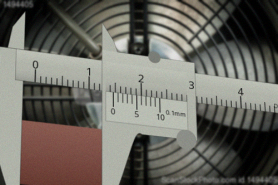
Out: value=14.6 unit=mm
